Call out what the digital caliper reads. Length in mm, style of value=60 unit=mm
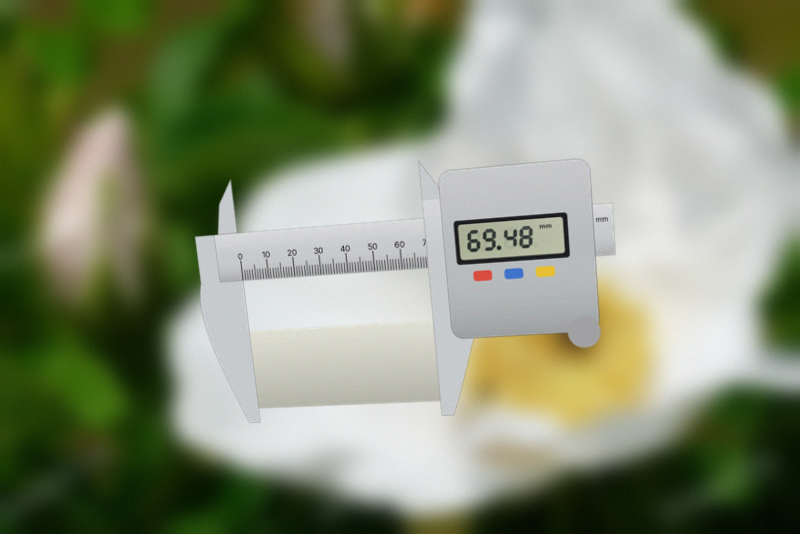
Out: value=69.48 unit=mm
